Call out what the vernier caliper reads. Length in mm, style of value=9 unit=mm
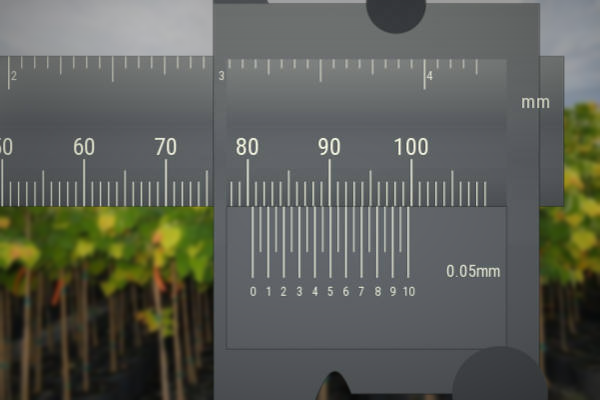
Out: value=80.6 unit=mm
